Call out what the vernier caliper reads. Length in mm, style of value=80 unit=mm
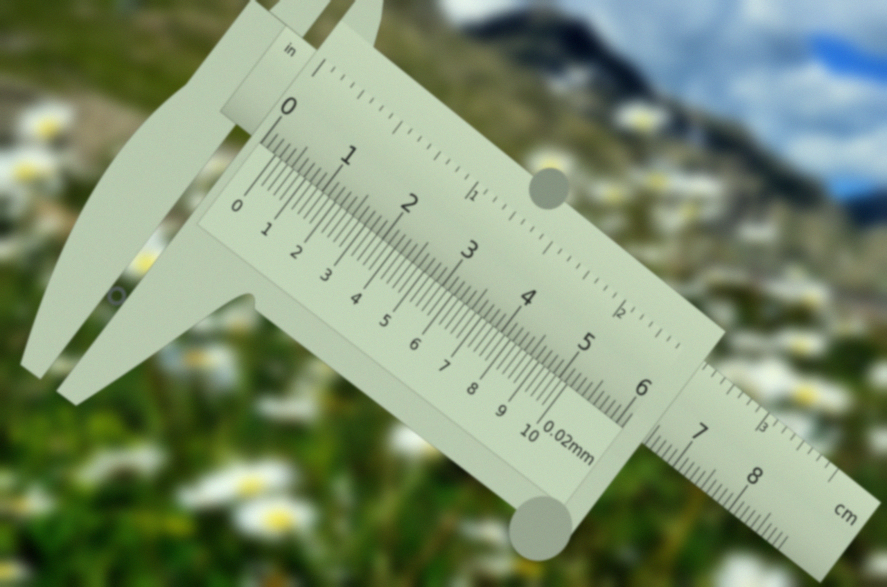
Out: value=2.4 unit=mm
